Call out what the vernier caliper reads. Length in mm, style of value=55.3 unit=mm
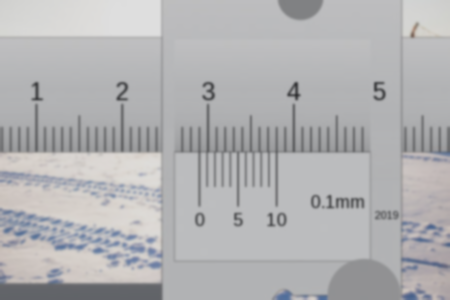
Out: value=29.0 unit=mm
